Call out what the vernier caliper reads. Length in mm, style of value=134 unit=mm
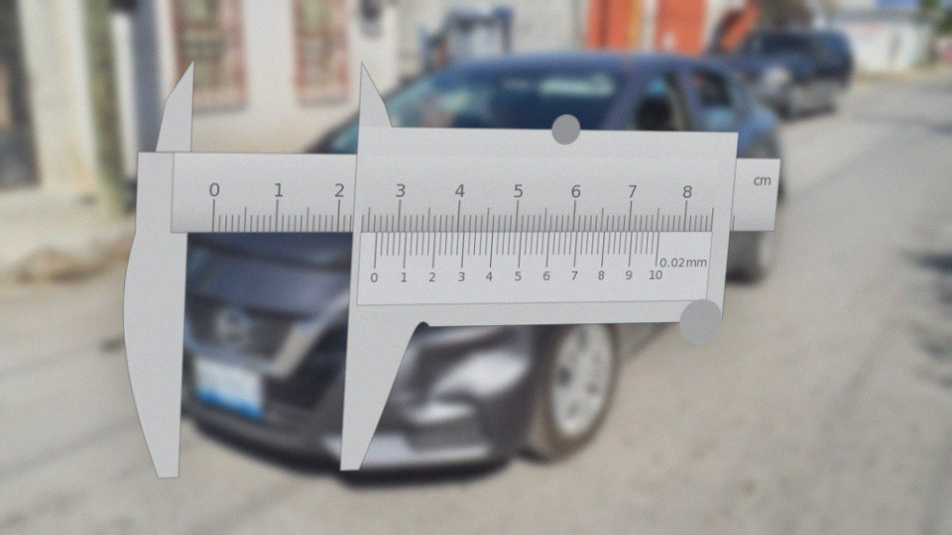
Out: value=26.4 unit=mm
